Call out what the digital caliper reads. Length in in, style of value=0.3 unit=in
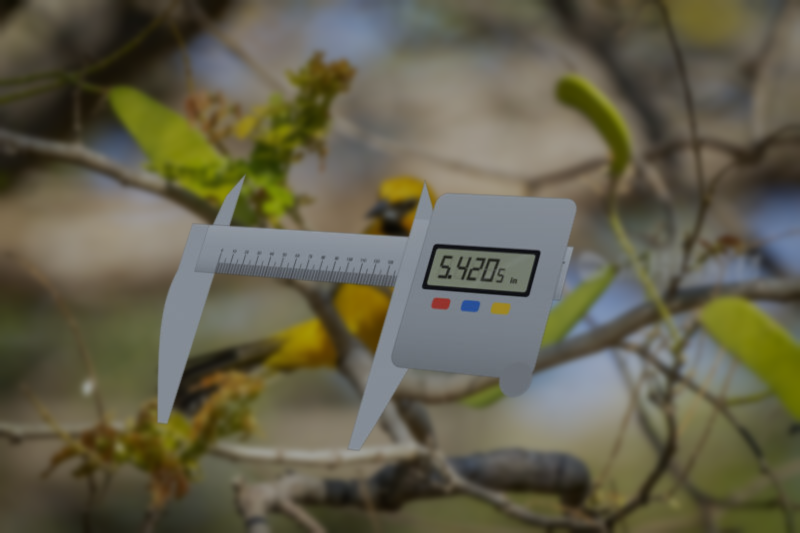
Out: value=5.4205 unit=in
